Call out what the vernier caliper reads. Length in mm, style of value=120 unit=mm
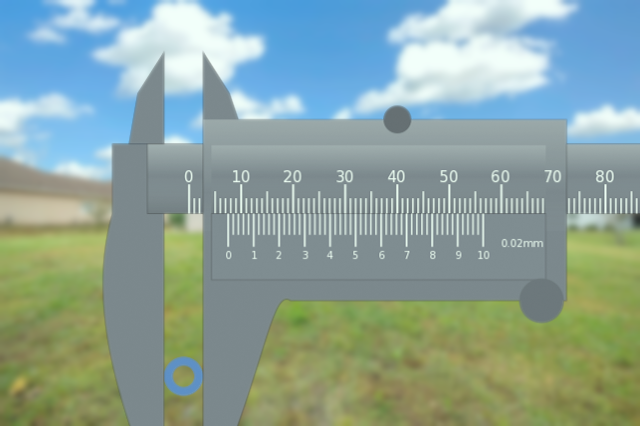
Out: value=7.5 unit=mm
